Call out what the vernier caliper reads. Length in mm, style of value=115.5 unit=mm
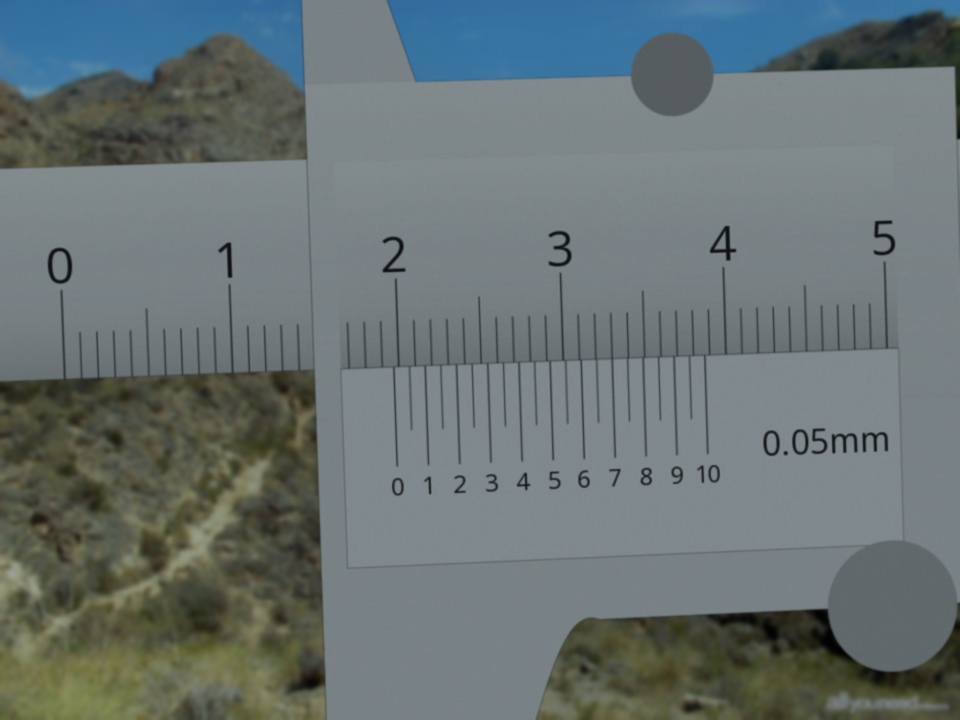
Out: value=19.7 unit=mm
